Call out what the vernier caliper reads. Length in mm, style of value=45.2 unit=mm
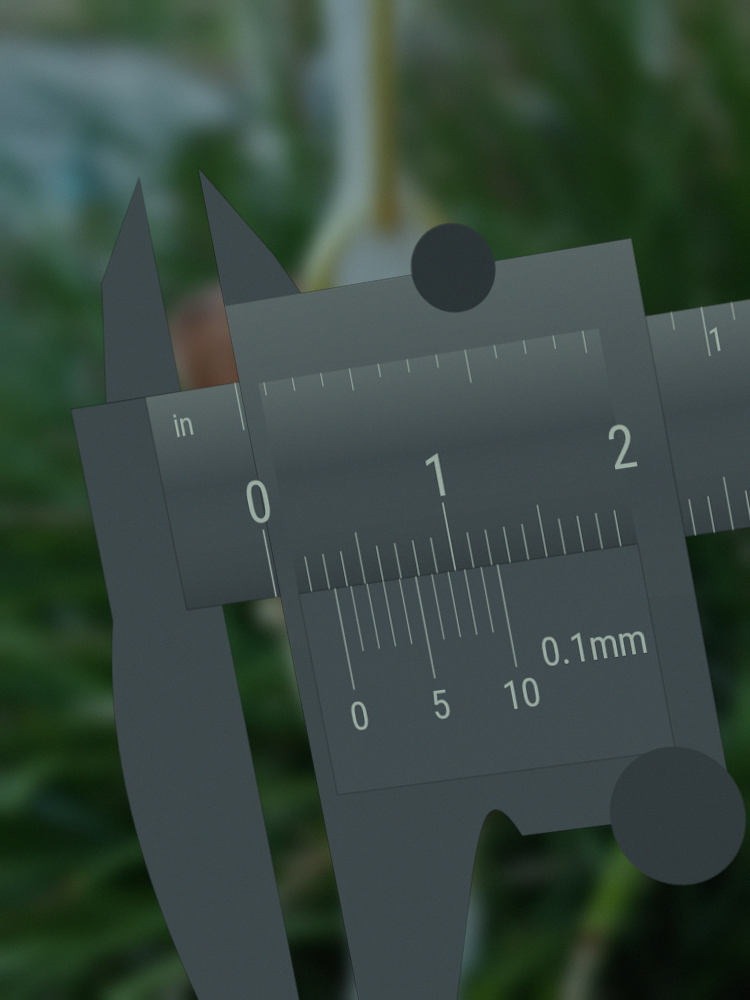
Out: value=3.3 unit=mm
